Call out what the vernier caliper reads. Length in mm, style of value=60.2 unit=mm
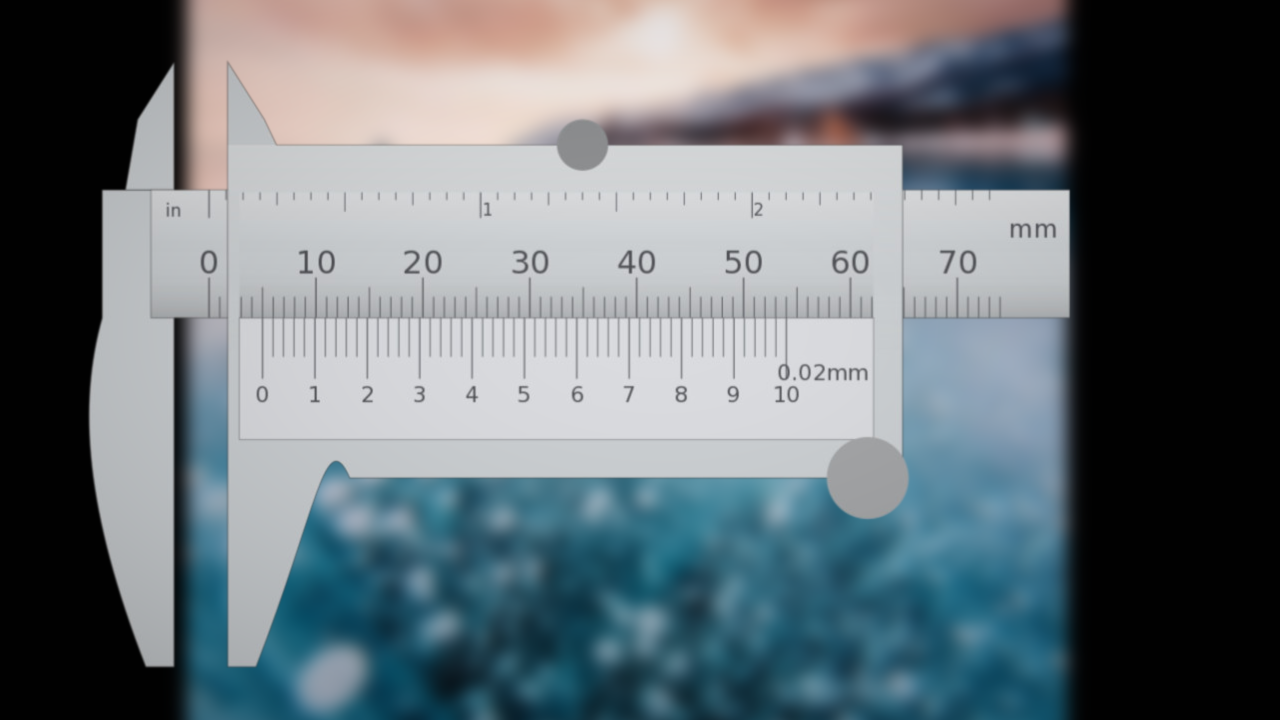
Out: value=5.0 unit=mm
